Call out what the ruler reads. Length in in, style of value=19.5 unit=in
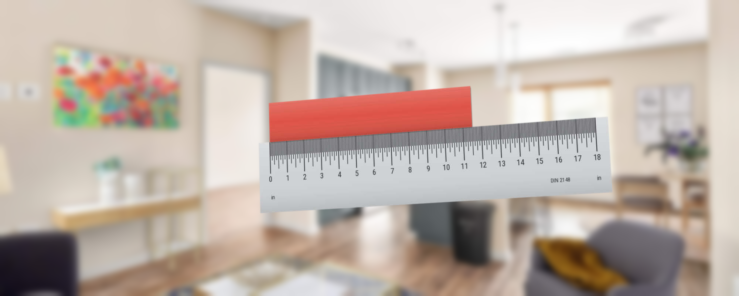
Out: value=11.5 unit=in
